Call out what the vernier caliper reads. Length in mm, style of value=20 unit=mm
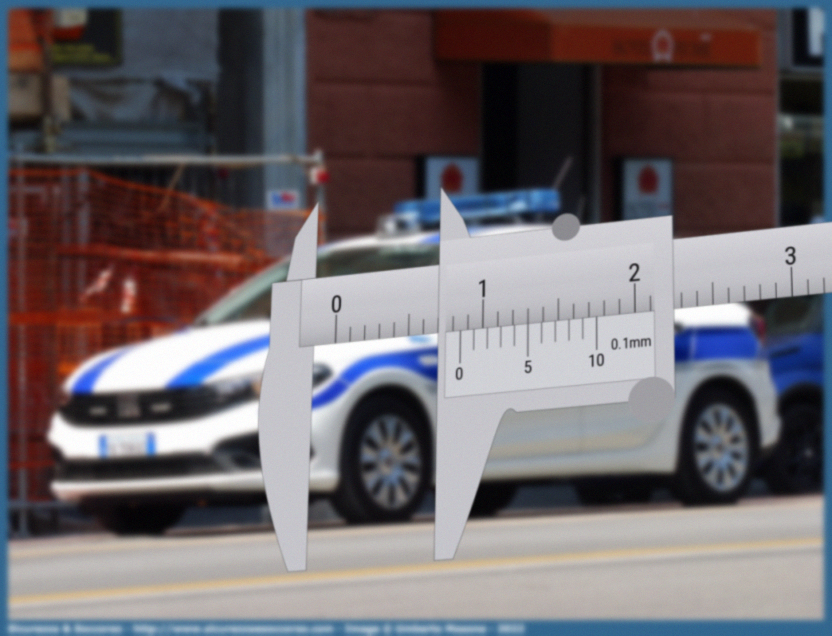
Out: value=8.5 unit=mm
